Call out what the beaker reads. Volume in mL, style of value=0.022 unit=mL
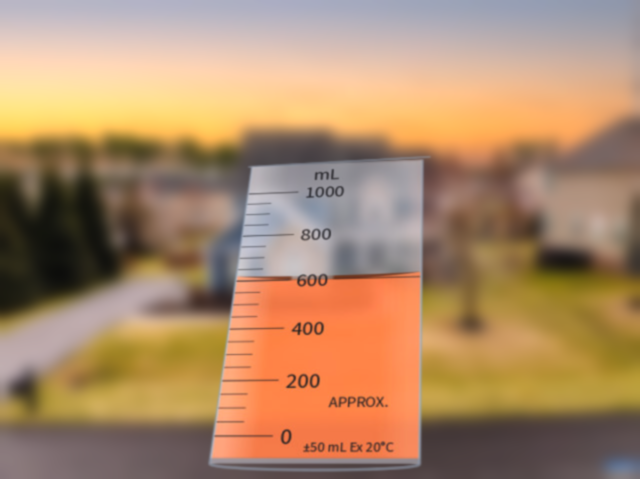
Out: value=600 unit=mL
